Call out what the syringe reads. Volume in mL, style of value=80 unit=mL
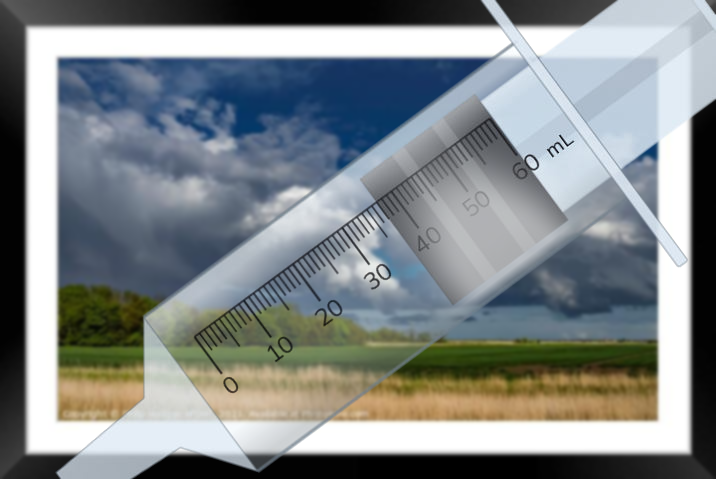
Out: value=37 unit=mL
